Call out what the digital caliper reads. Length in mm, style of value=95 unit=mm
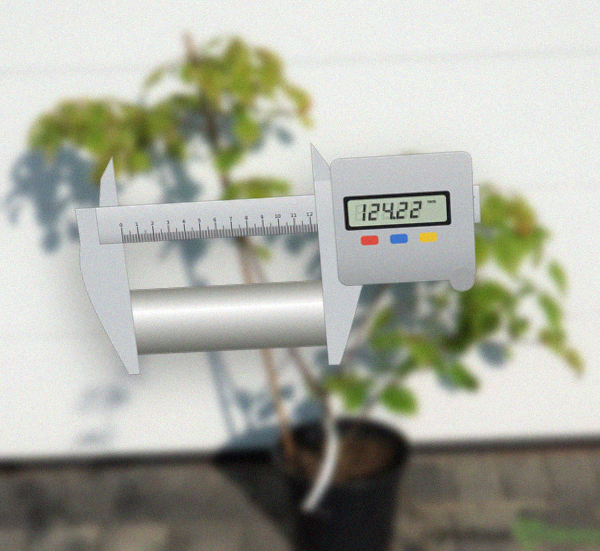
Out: value=124.22 unit=mm
